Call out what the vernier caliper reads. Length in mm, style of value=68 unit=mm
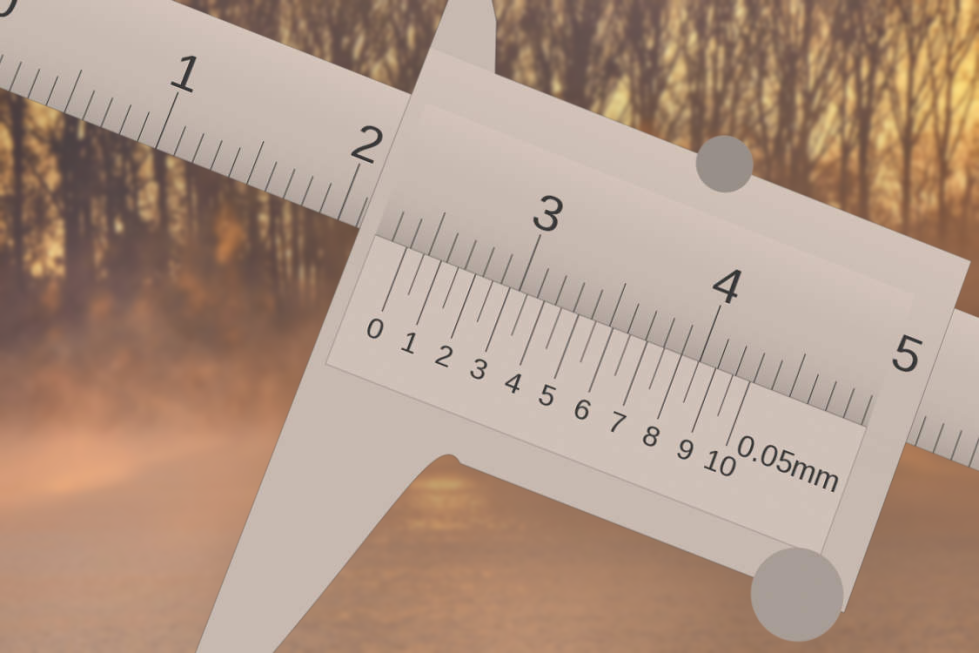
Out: value=23.8 unit=mm
